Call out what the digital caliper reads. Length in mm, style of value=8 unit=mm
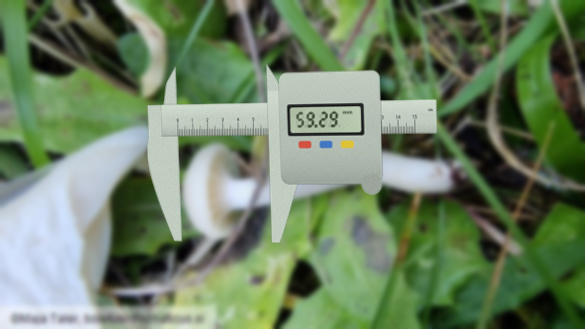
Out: value=59.29 unit=mm
